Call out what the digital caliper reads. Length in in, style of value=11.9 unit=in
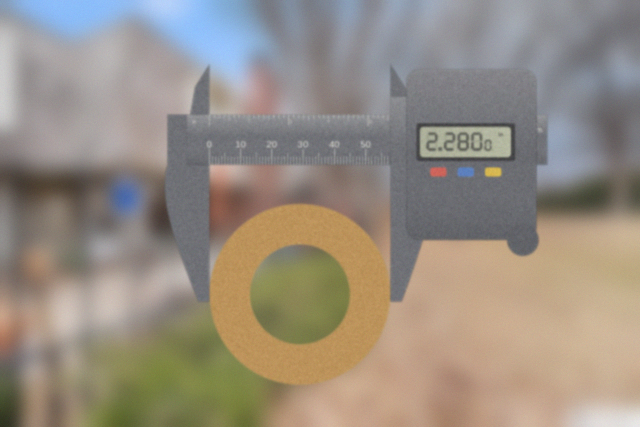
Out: value=2.2800 unit=in
